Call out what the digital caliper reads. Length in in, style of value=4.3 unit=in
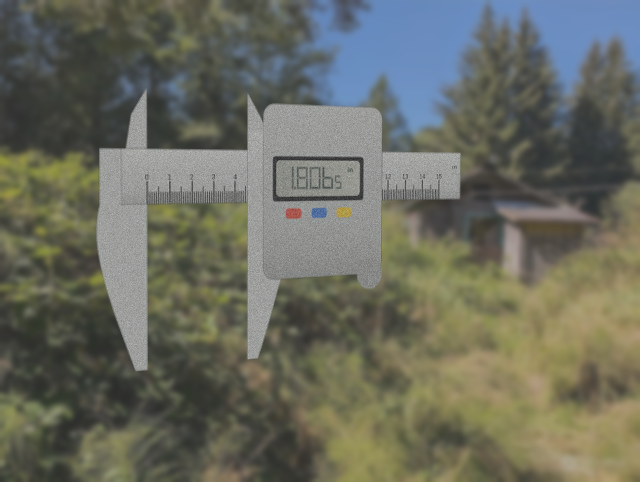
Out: value=1.8065 unit=in
